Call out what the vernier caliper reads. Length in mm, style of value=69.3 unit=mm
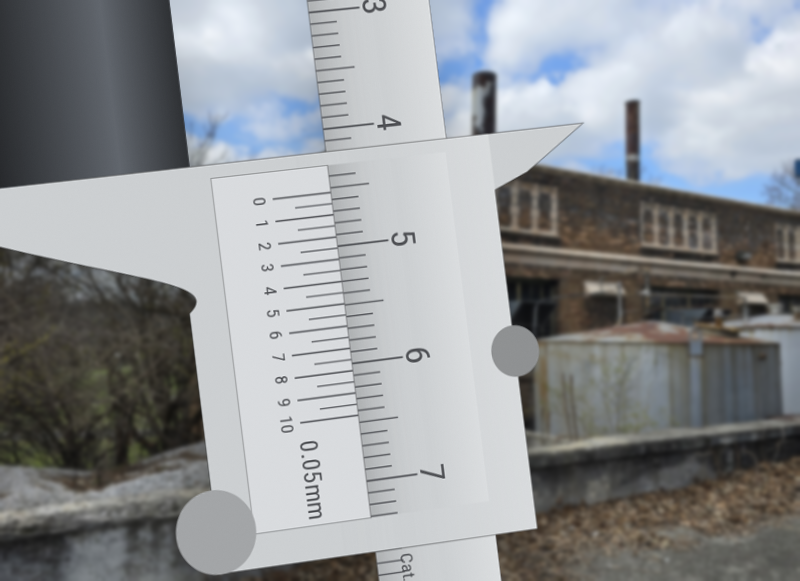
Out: value=45.4 unit=mm
